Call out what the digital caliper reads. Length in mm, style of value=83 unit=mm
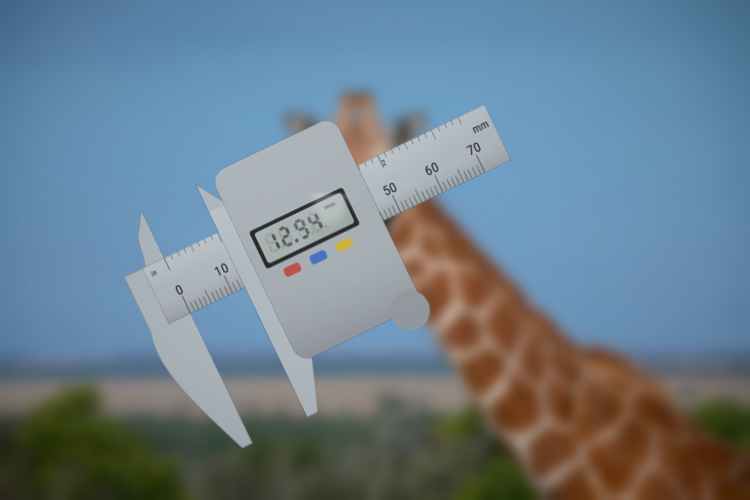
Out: value=12.94 unit=mm
